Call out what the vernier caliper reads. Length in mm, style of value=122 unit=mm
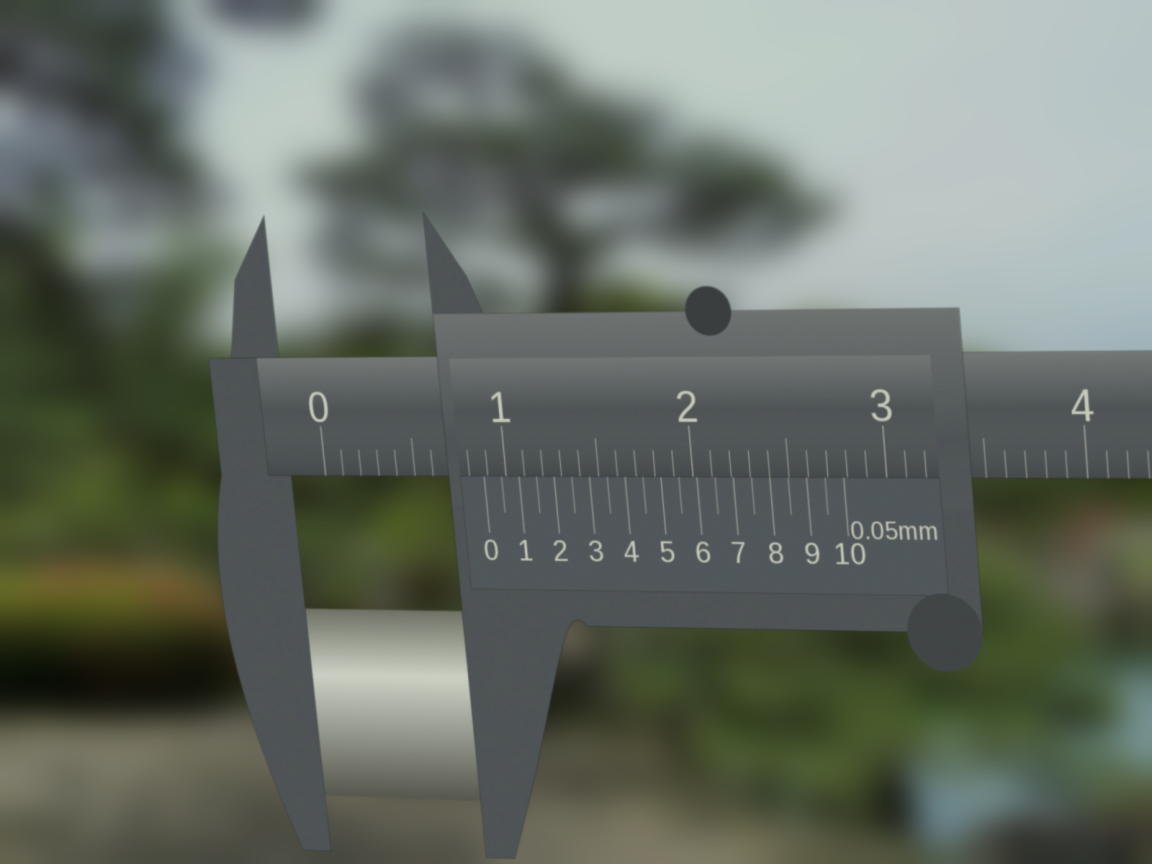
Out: value=8.8 unit=mm
